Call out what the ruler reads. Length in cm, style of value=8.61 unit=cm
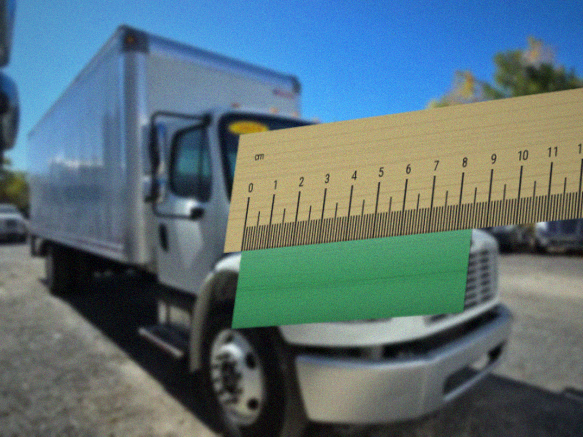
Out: value=8.5 unit=cm
